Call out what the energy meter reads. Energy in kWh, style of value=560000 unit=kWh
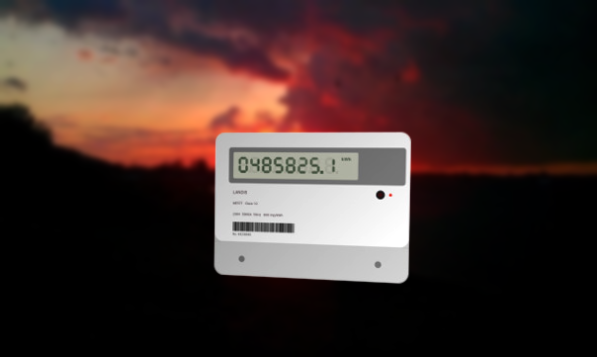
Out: value=485825.1 unit=kWh
